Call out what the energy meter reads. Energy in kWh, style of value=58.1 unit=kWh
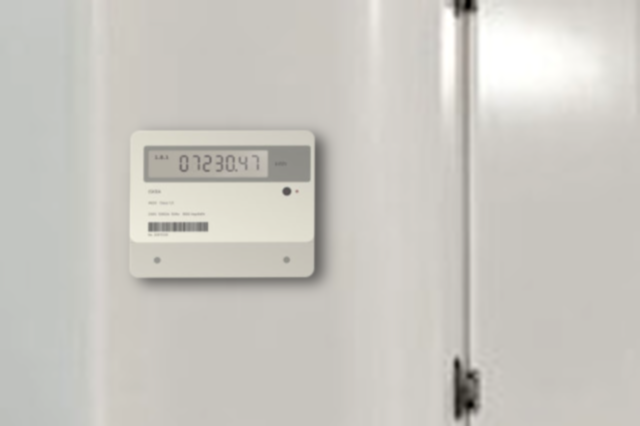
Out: value=7230.47 unit=kWh
